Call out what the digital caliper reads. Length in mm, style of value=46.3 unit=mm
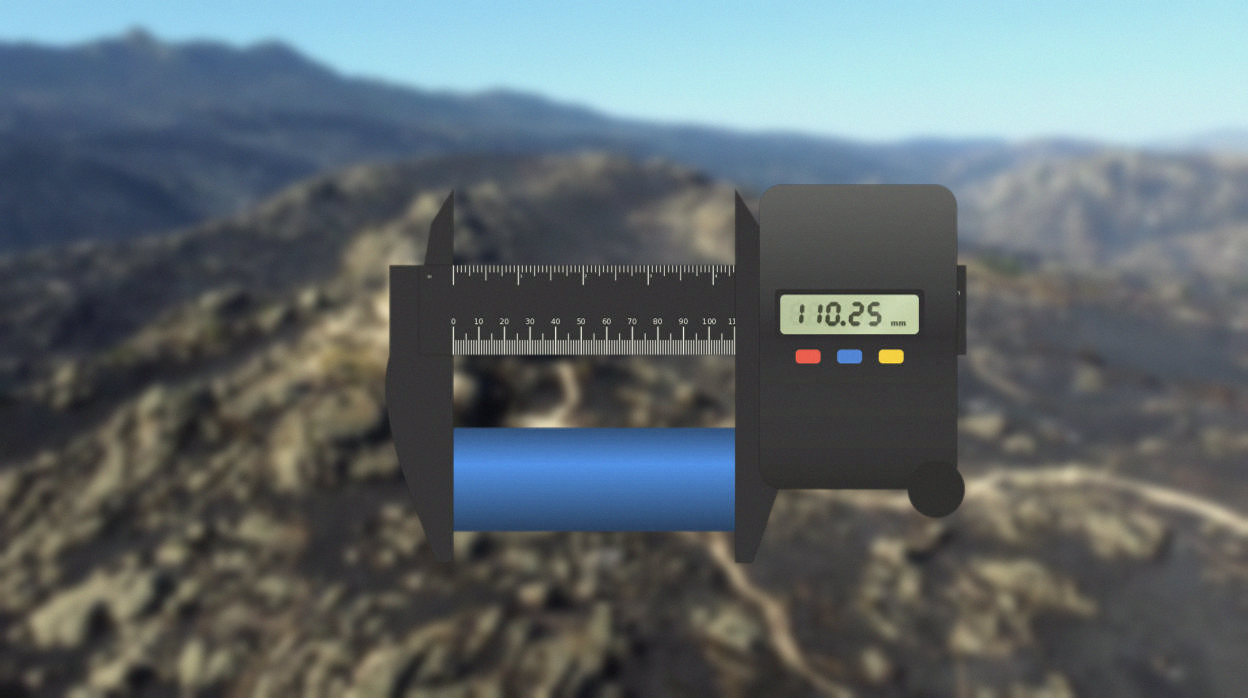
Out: value=110.25 unit=mm
